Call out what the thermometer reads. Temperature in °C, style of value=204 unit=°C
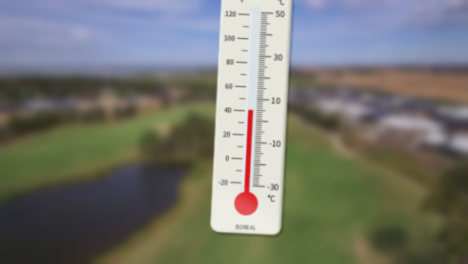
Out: value=5 unit=°C
